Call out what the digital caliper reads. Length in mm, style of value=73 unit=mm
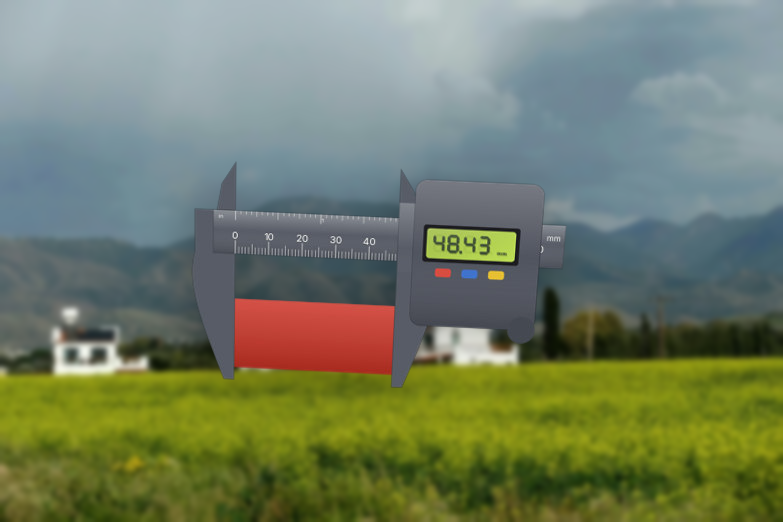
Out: value=48.43 unit=mm
